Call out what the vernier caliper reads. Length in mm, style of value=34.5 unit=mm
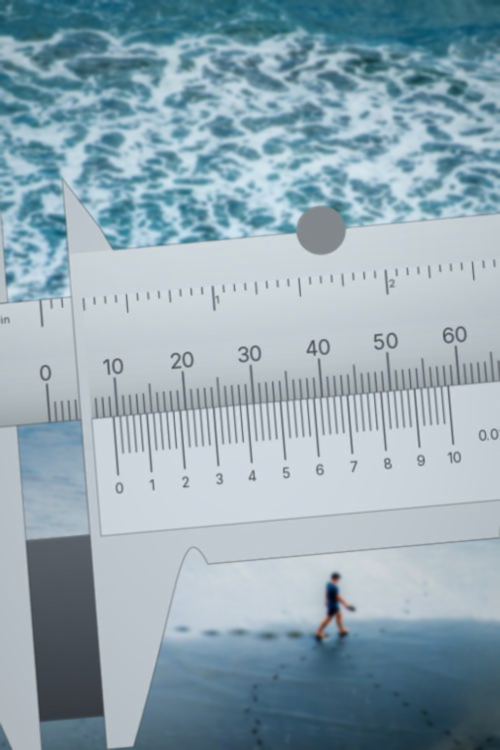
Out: value=9.4 unit=mm
